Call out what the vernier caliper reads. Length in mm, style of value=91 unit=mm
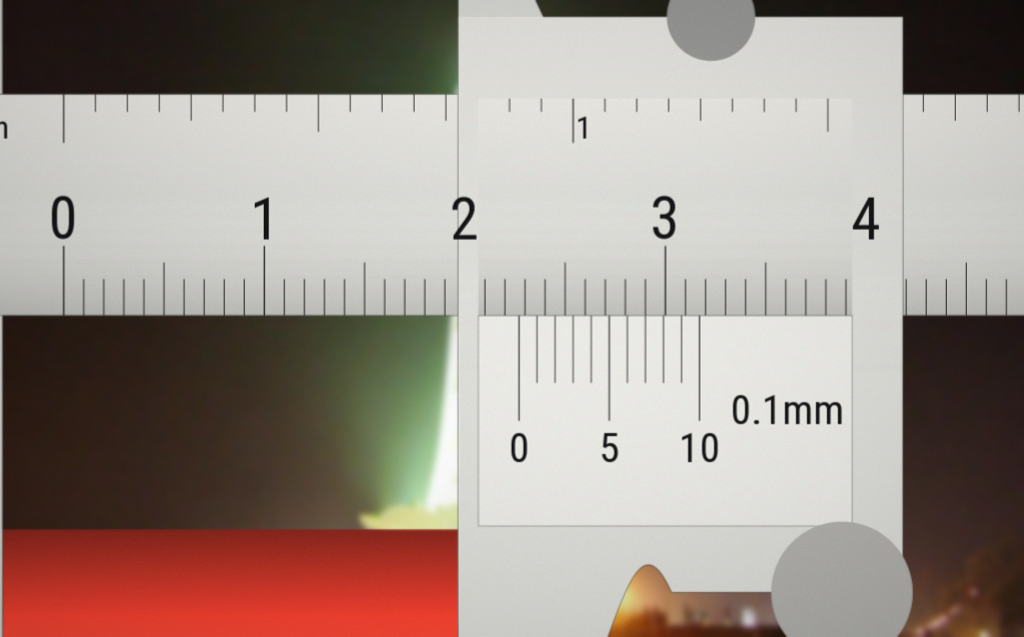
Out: value=22.7 unit=mm
